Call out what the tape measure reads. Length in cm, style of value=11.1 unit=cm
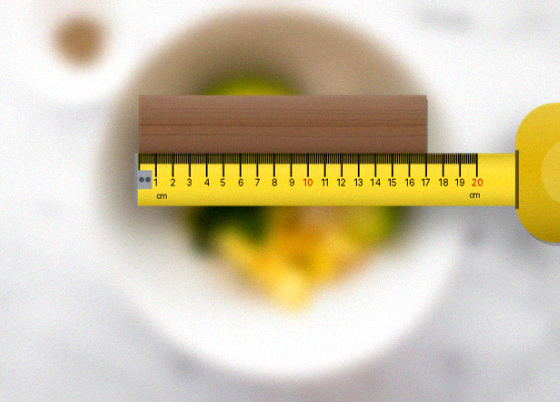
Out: value=17 unit=cm
